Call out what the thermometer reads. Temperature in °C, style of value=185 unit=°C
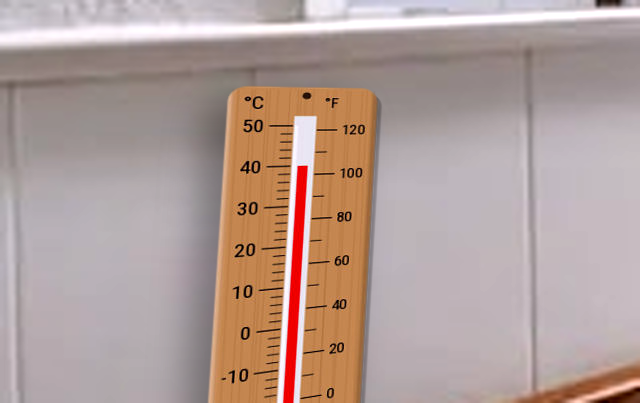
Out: value=40 unit=°C
